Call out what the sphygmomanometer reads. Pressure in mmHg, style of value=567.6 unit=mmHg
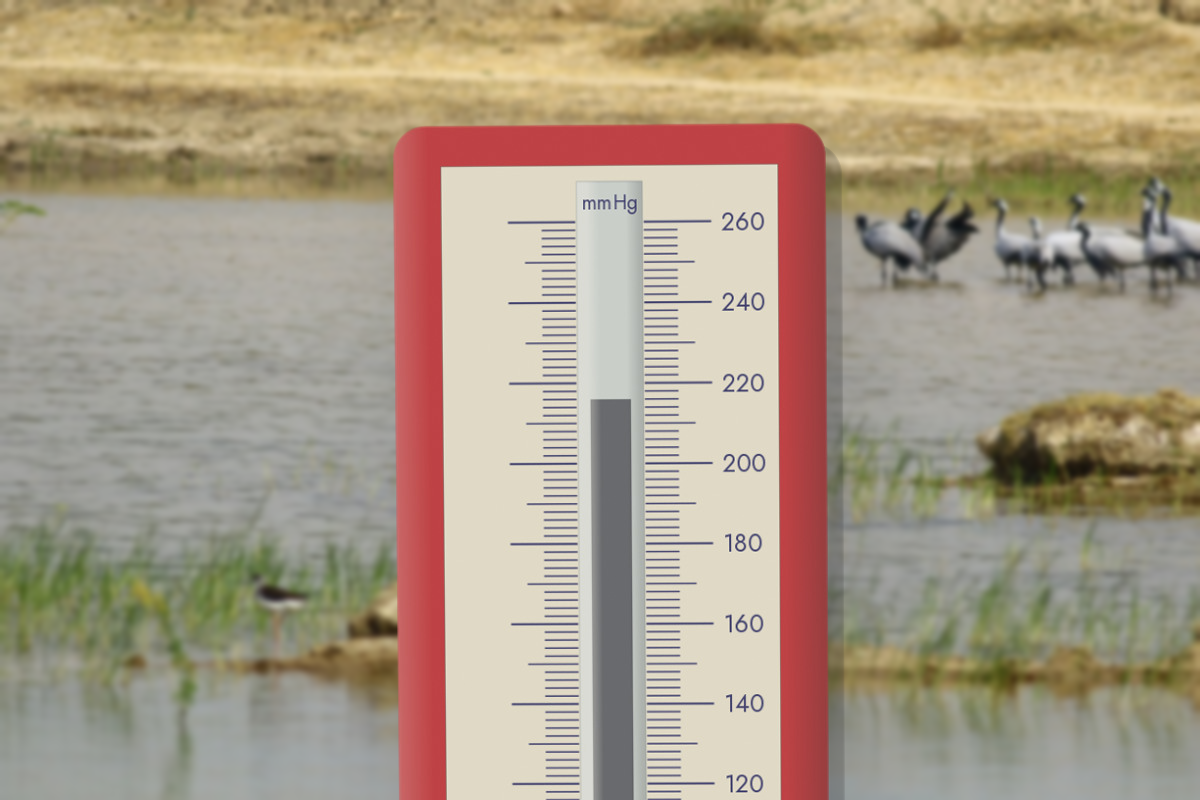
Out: value=216 unit=mmHg
